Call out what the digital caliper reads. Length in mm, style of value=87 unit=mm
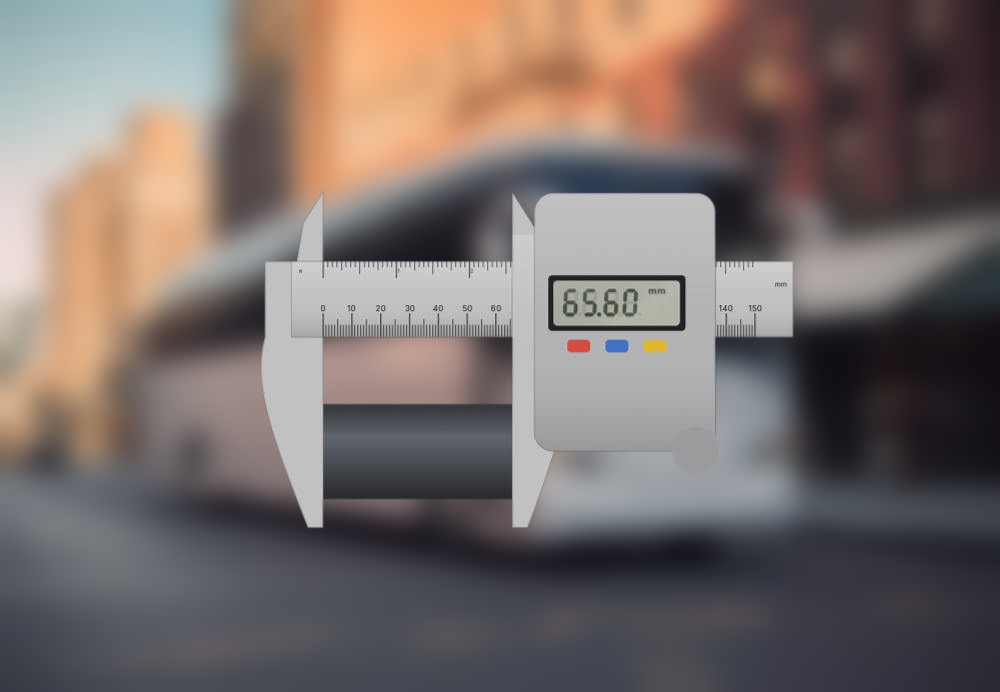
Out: value=65.60 unit=mm
